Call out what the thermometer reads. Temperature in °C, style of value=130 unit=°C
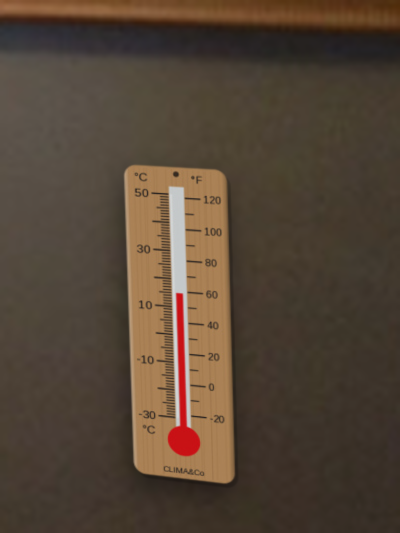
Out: value=15 unit=°C
